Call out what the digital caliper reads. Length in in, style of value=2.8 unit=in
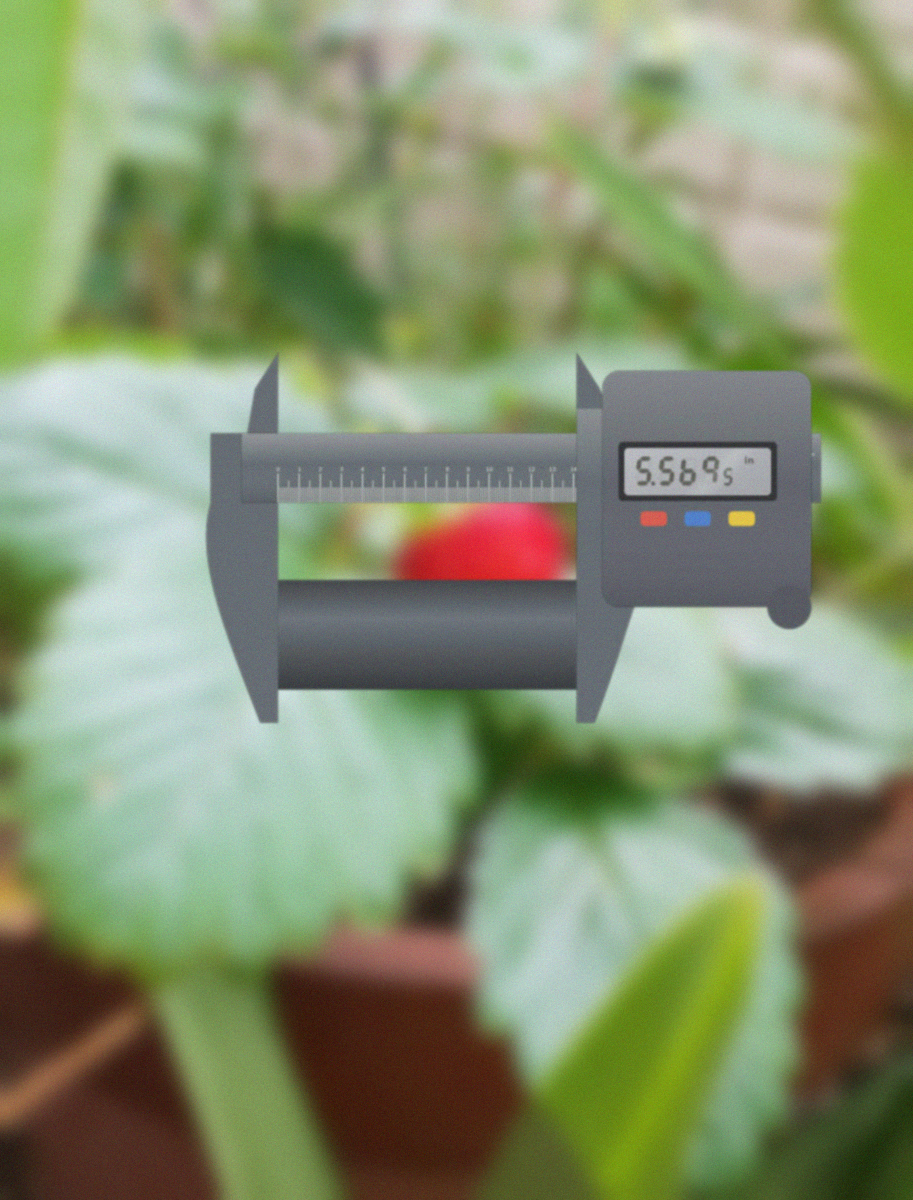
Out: value=5.5695 unit=in
